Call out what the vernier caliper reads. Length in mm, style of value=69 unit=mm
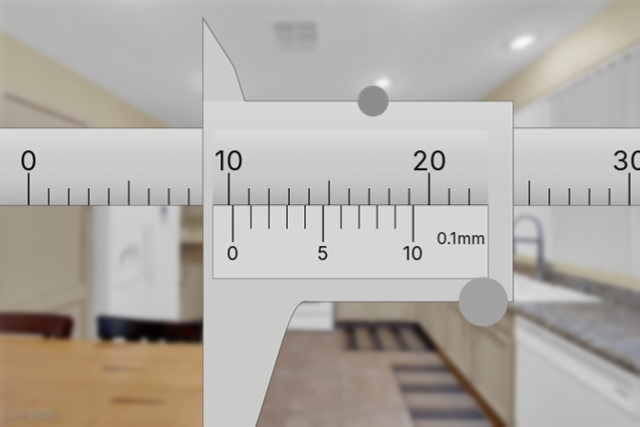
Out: value=10.2 unit=mm
